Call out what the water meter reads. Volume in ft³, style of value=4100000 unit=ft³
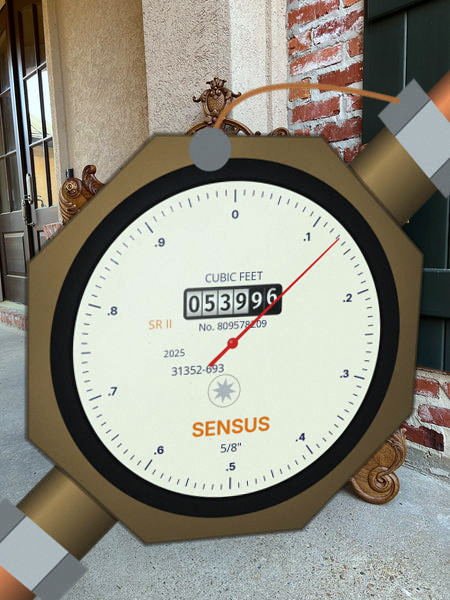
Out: value=53996.13 unit=ft³
